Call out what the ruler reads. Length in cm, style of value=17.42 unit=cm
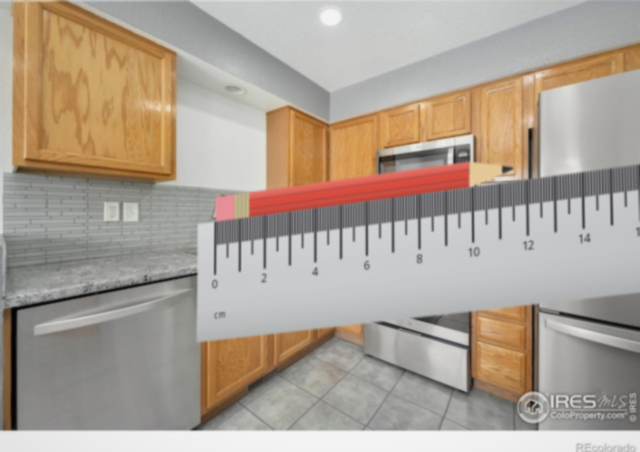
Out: value=11.5 unit=cm
